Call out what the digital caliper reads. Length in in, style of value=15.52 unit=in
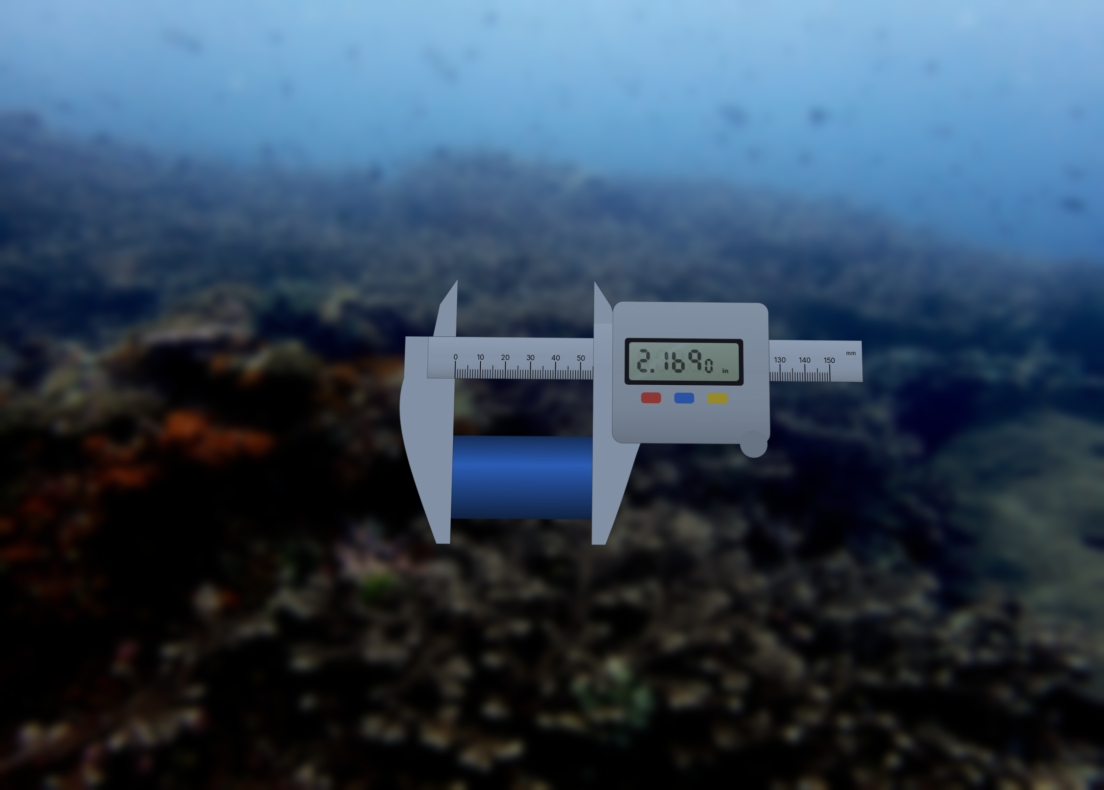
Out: value=2.1690 unit=in
